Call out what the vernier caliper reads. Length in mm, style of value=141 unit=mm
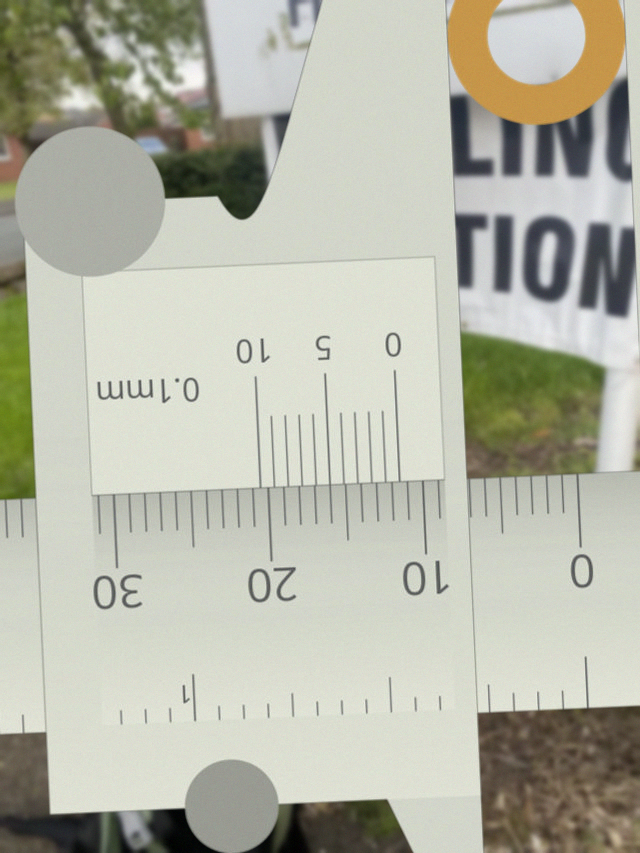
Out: value=11.5 unit=mm
